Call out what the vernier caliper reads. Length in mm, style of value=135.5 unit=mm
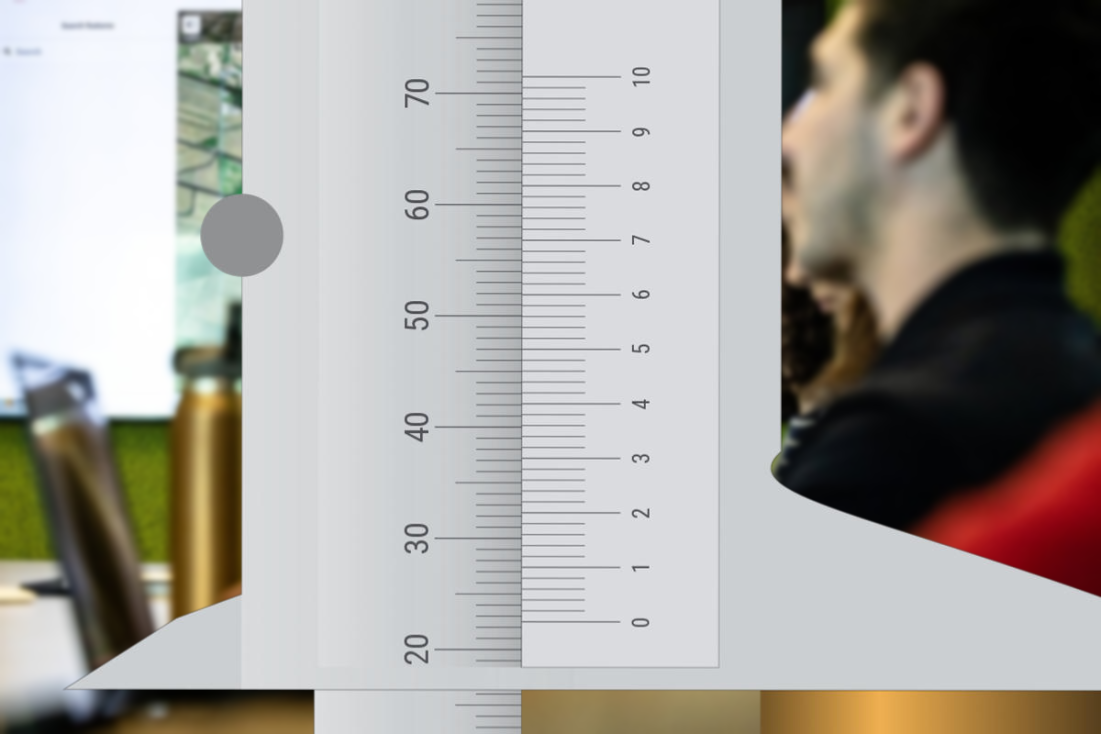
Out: value=22.5 unit=mm
